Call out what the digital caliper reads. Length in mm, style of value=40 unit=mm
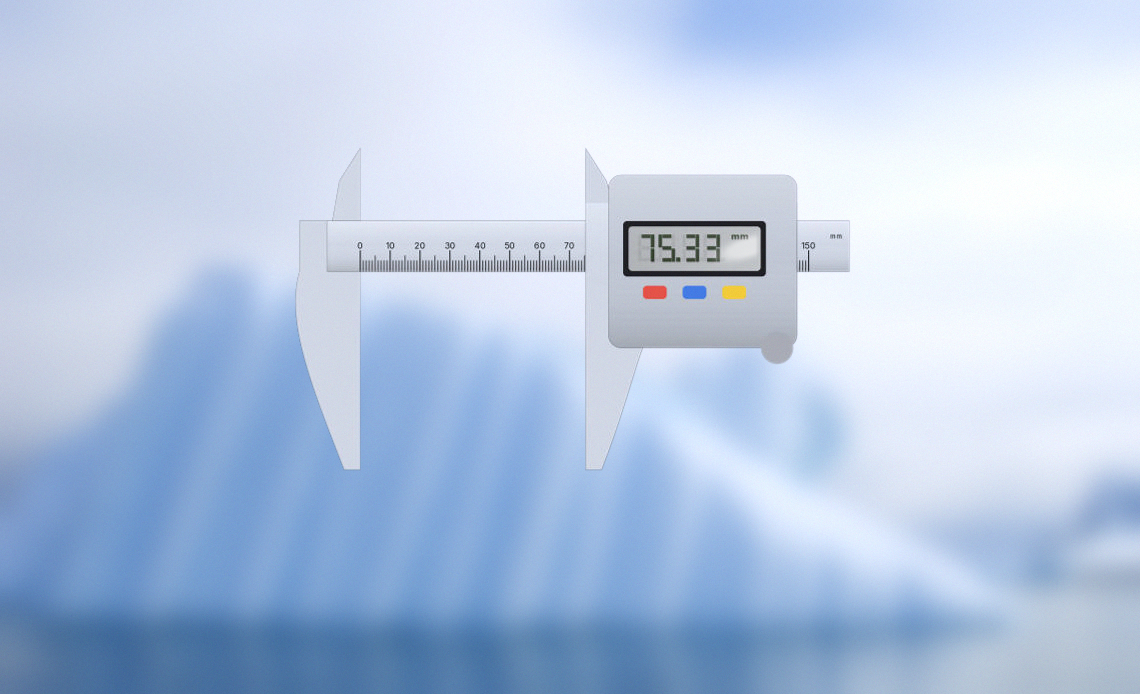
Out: value=75.33 unit=mm
